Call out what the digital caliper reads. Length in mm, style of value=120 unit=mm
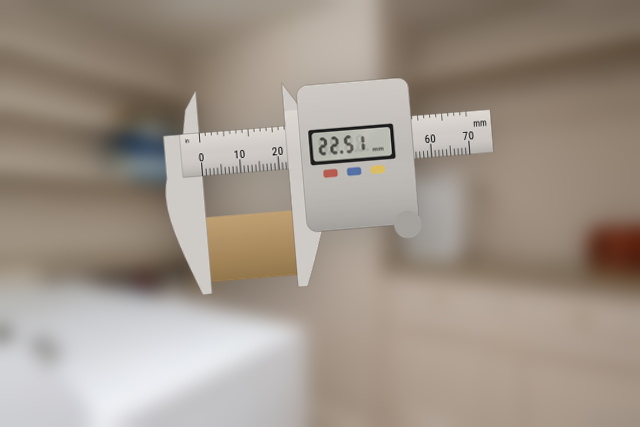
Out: value=22.51 unit=mm
